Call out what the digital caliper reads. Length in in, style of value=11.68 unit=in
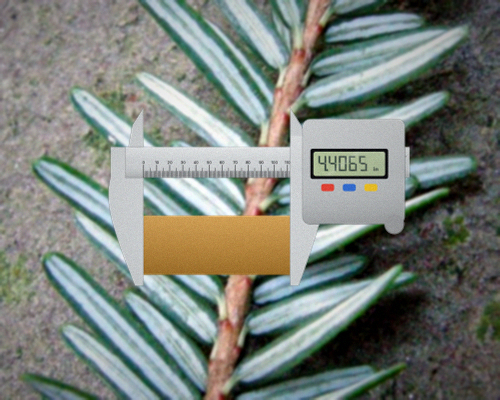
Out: value=4.4065 unit=in
